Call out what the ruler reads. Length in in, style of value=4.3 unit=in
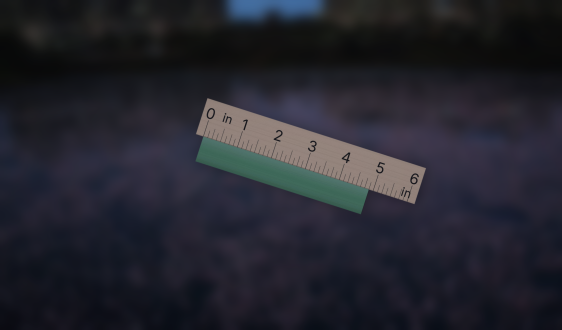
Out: value=4.875 unit=in
